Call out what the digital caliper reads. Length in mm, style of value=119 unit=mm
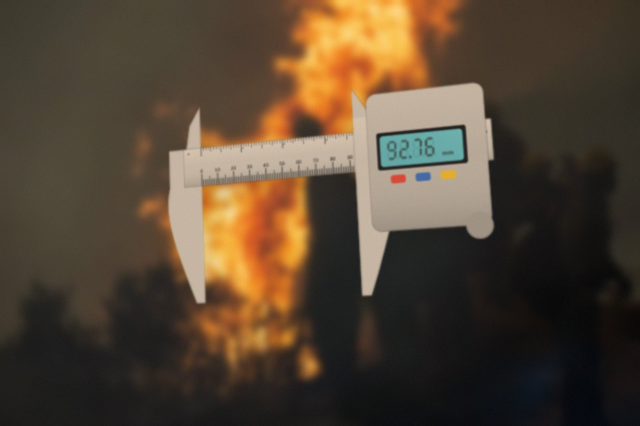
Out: value=92.76 unit=mm
